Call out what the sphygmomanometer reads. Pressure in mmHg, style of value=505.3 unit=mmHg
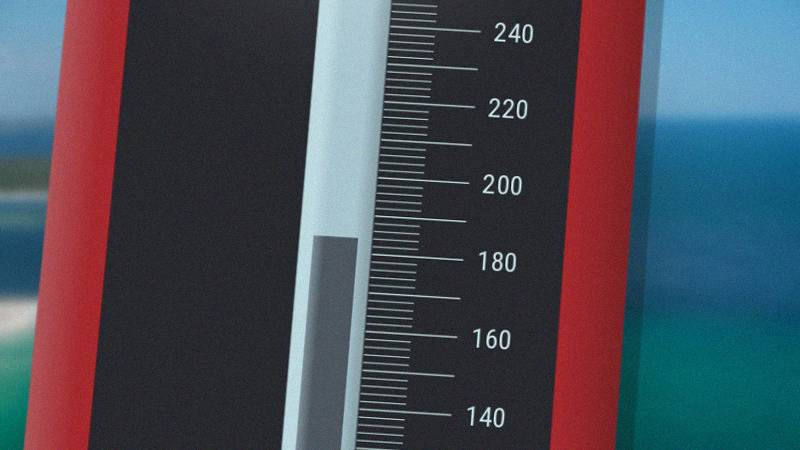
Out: value=184 unit=mmHg
